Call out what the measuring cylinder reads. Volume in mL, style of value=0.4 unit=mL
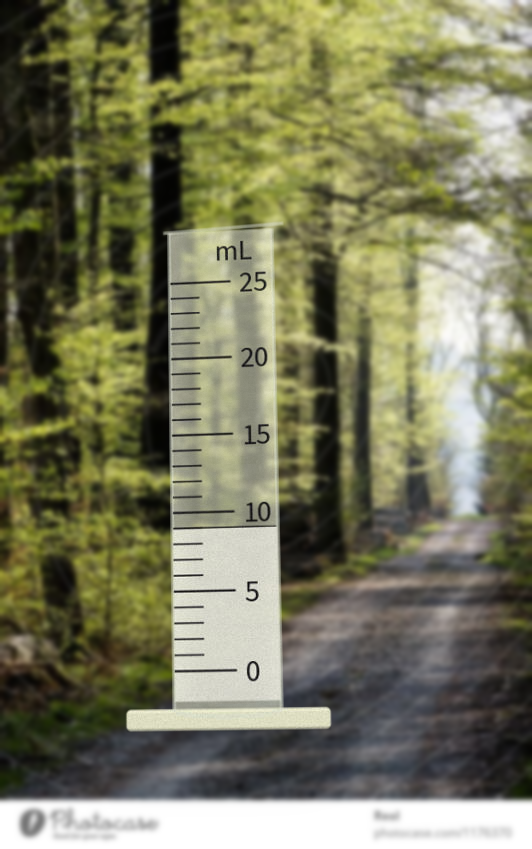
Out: value=9 unit=mL
